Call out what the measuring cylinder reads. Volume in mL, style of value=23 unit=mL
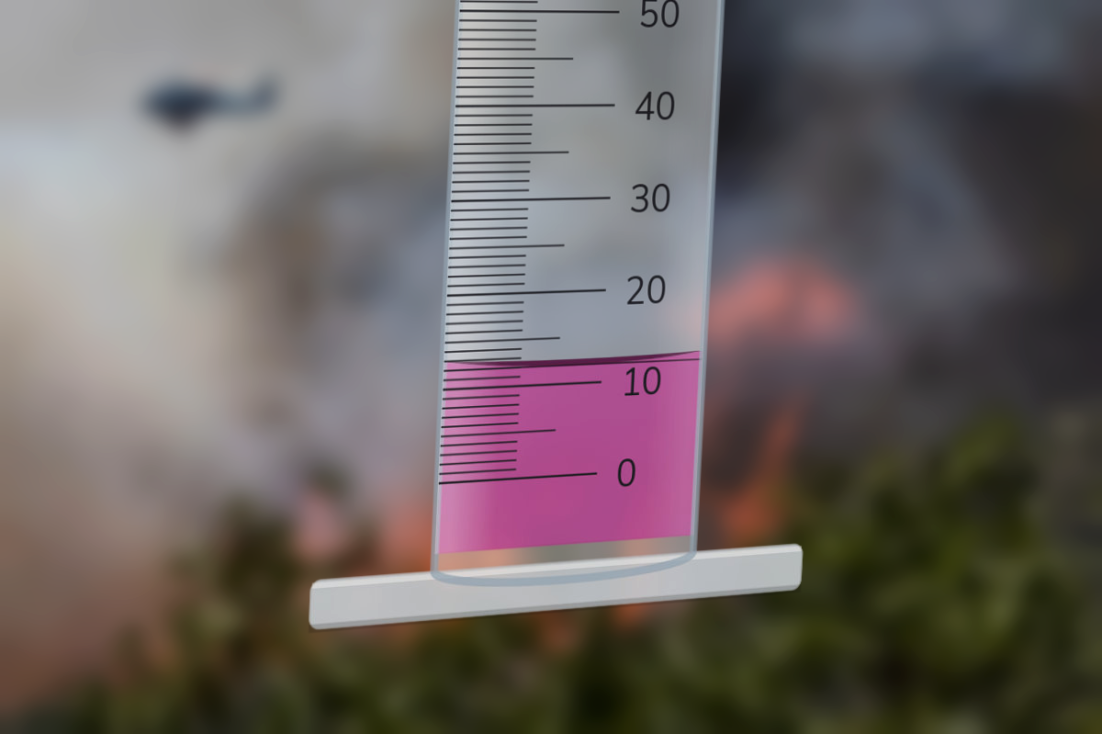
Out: value=12 unit=mL
